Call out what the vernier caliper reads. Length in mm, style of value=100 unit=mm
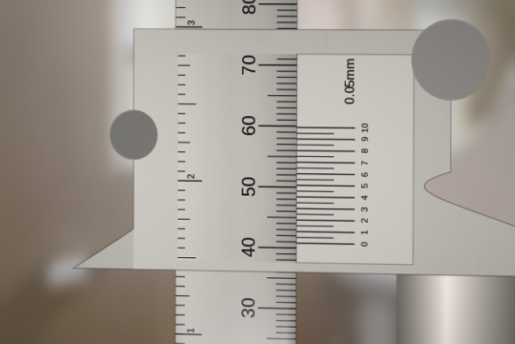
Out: value=40.8 unit=mm
